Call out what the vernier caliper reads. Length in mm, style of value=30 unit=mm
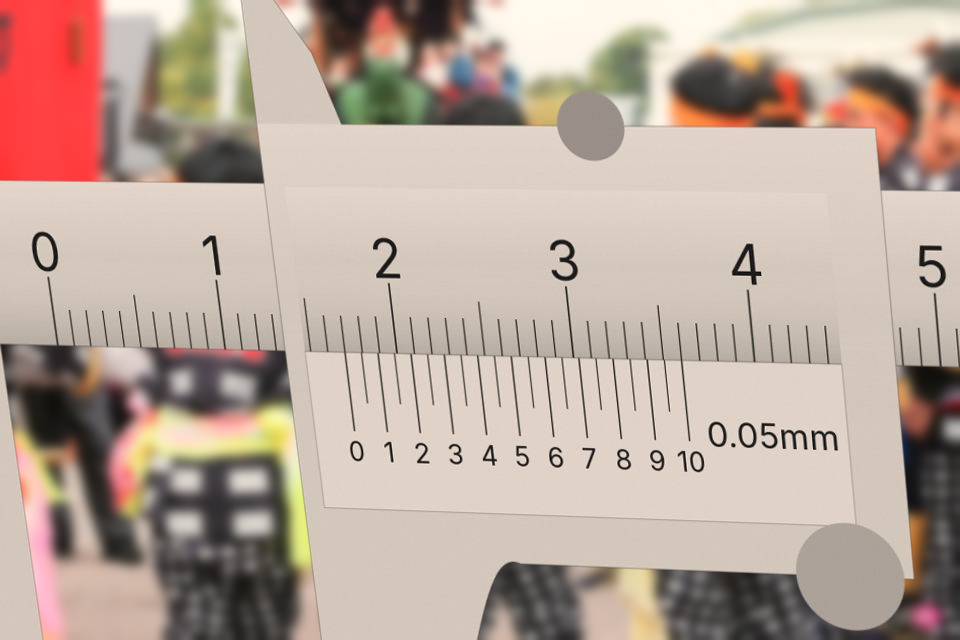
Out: value=17.0 unit=mm
